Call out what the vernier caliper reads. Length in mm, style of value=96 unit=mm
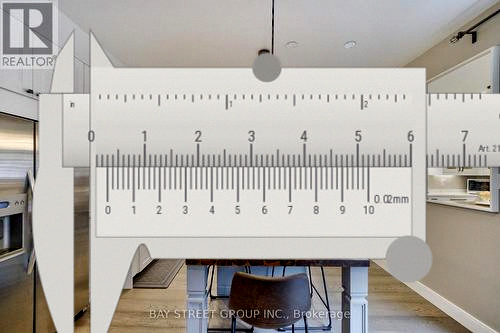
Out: value=3.0 unit=mm
